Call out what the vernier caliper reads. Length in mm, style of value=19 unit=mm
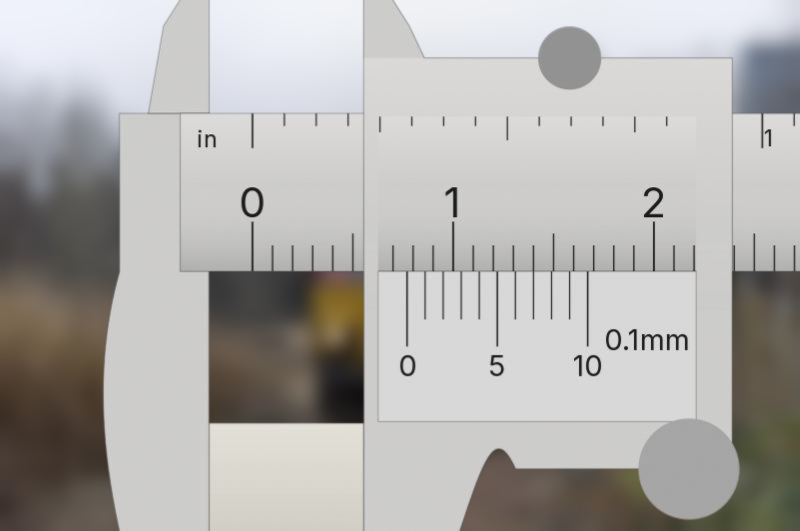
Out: value=7.7 unit=mm
